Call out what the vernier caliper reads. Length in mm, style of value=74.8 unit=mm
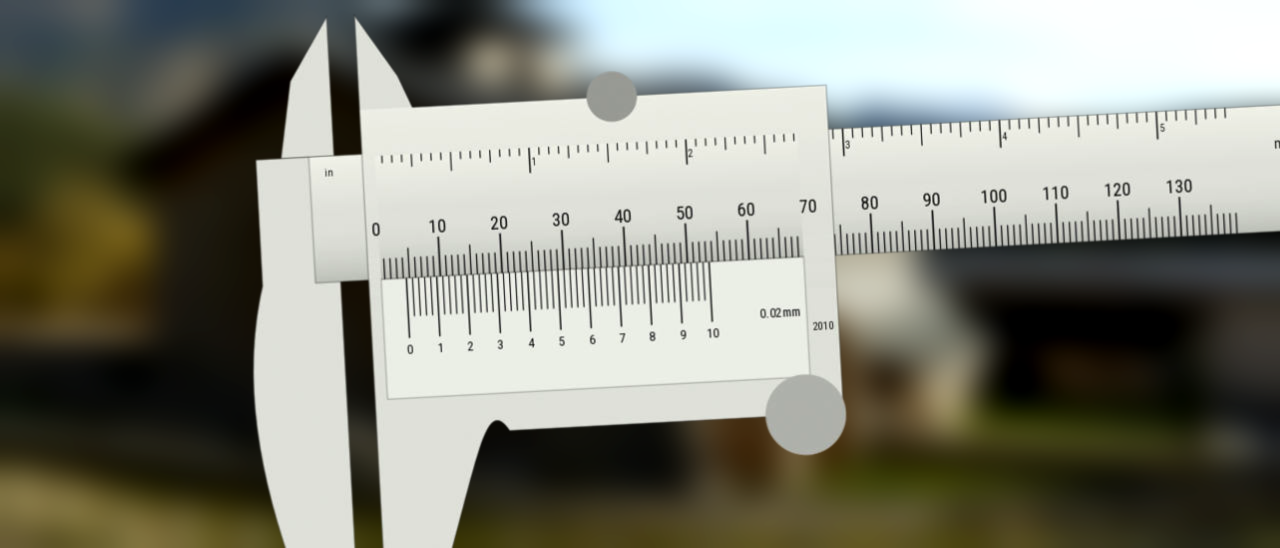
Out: value=4.5 unit=mm
